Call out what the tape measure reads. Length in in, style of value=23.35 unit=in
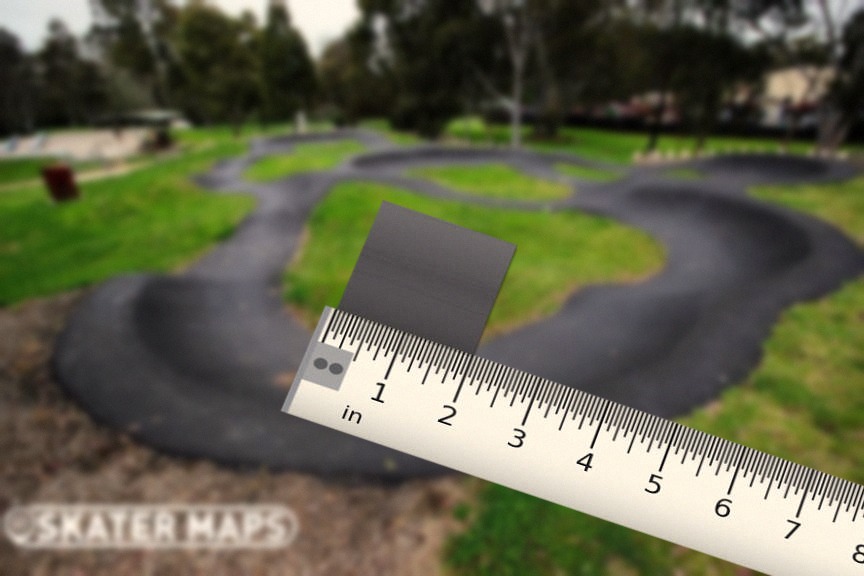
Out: value=2 unit=in
